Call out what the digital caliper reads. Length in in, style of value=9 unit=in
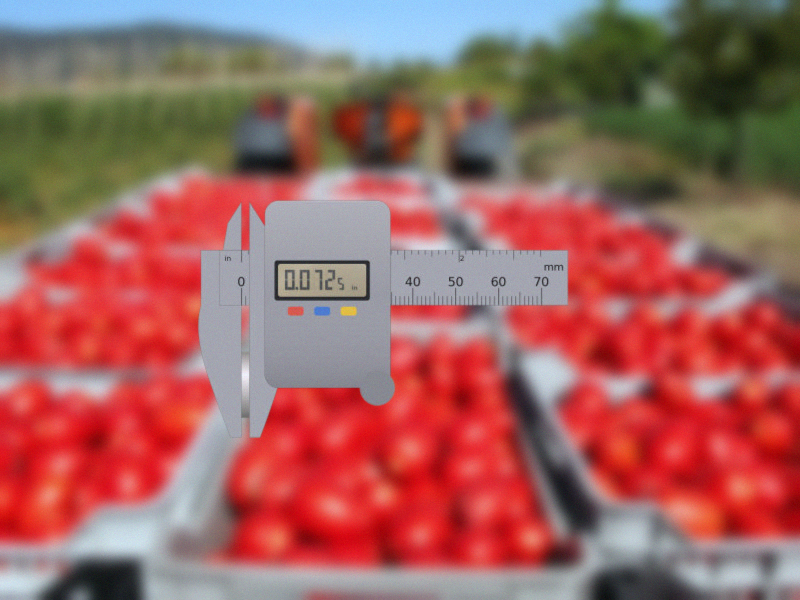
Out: value=0.0725 unit=in
